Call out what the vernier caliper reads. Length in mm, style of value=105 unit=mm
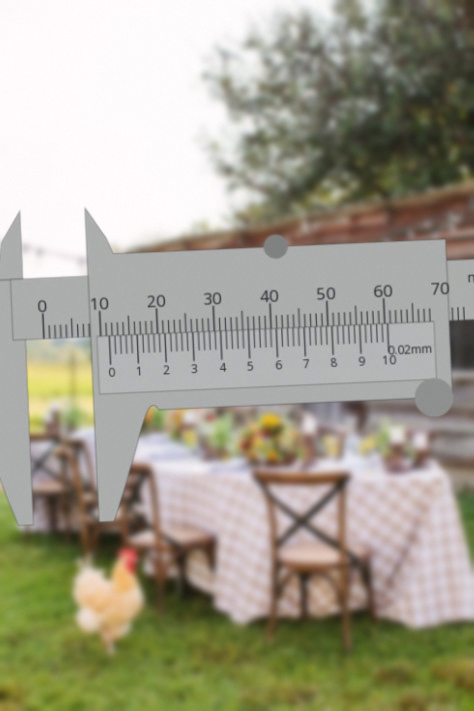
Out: value=11.5 unit=mm
